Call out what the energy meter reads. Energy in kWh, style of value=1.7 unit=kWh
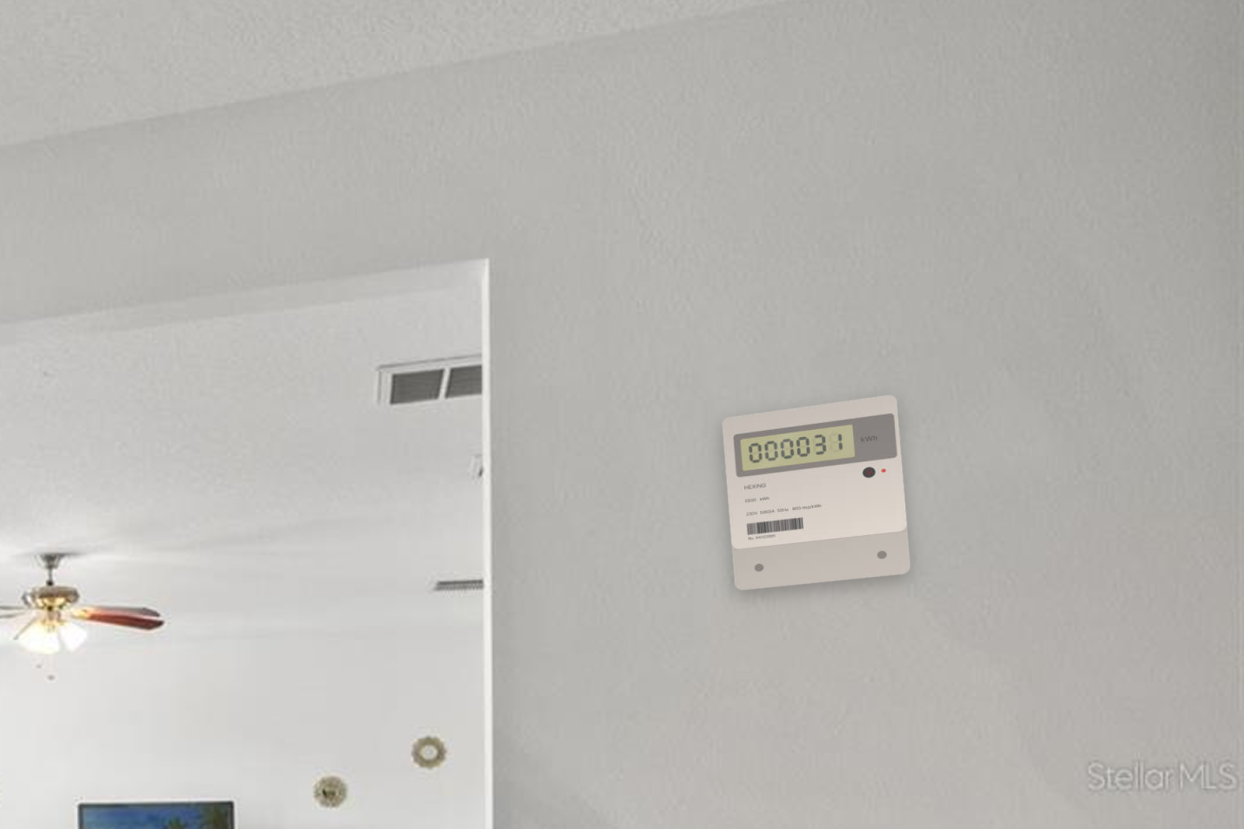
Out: value=31 unit=kWh
